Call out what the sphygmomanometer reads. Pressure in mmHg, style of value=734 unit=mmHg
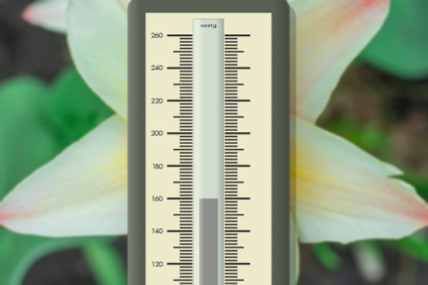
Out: value=160 unit=mmHg
